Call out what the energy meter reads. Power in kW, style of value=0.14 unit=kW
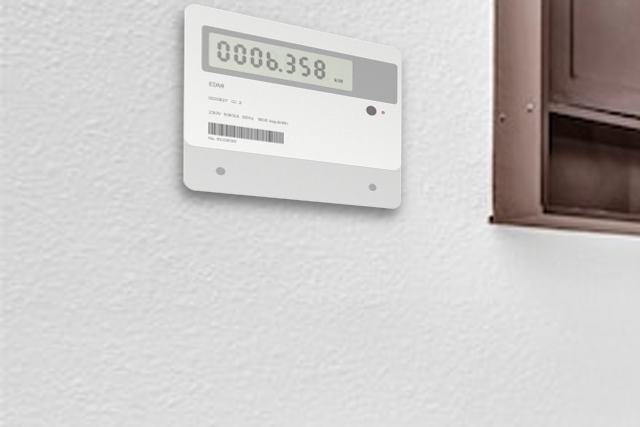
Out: value=6.358 unit=kW
